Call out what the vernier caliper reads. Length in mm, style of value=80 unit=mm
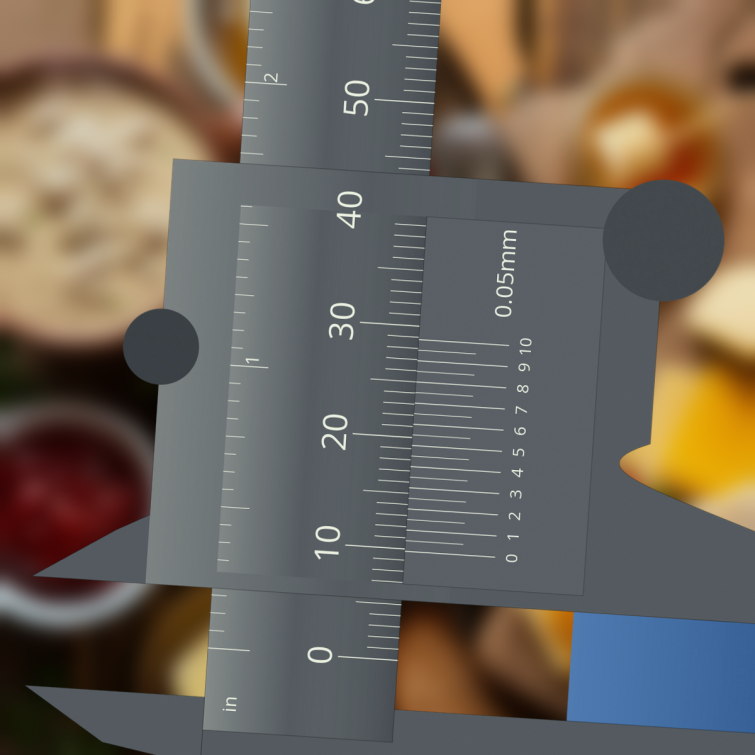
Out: value=9.8 unit=mm
